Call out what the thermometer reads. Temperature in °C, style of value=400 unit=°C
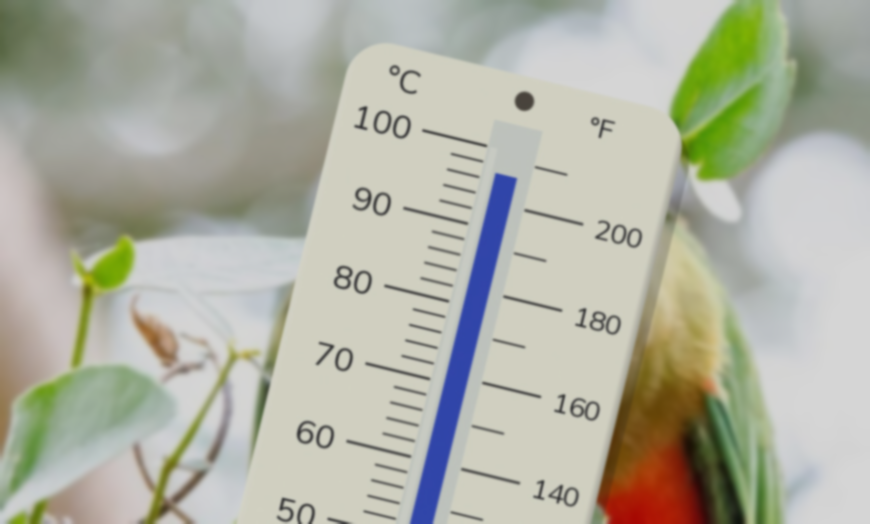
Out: value=97 unit=°C
